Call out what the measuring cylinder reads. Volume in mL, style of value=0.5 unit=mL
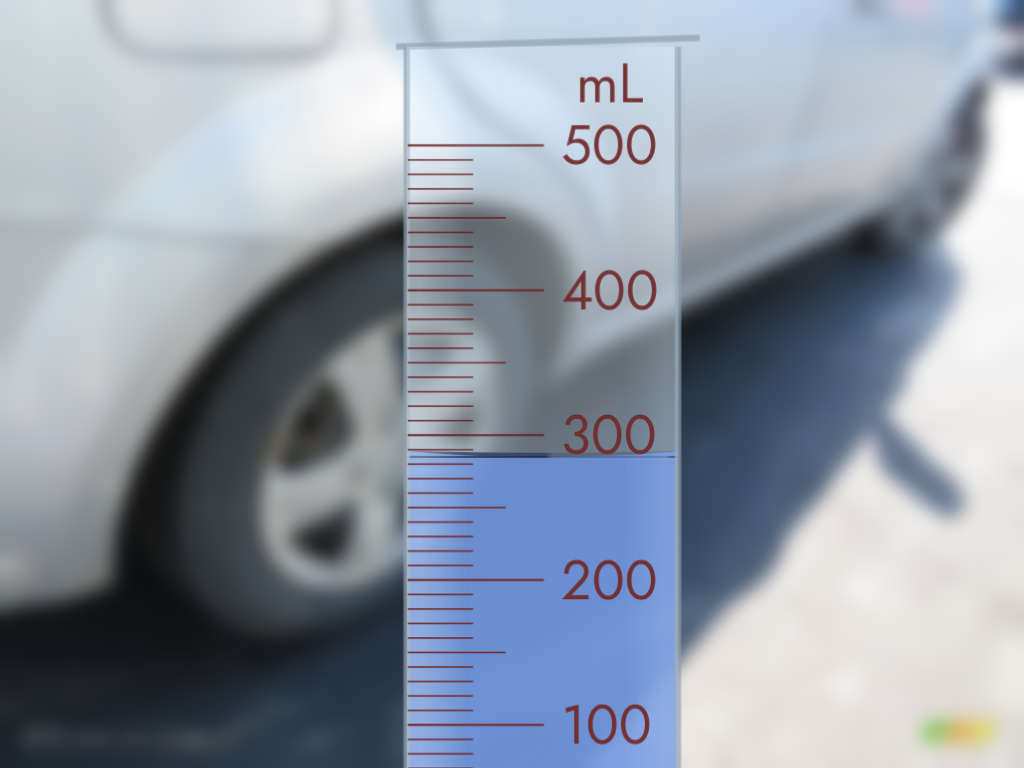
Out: value=285 unit=mL
